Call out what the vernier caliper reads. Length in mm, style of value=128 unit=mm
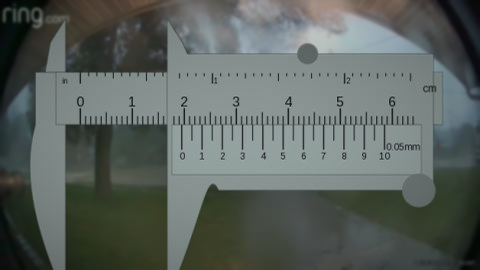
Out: value=19.5 unit=mm
